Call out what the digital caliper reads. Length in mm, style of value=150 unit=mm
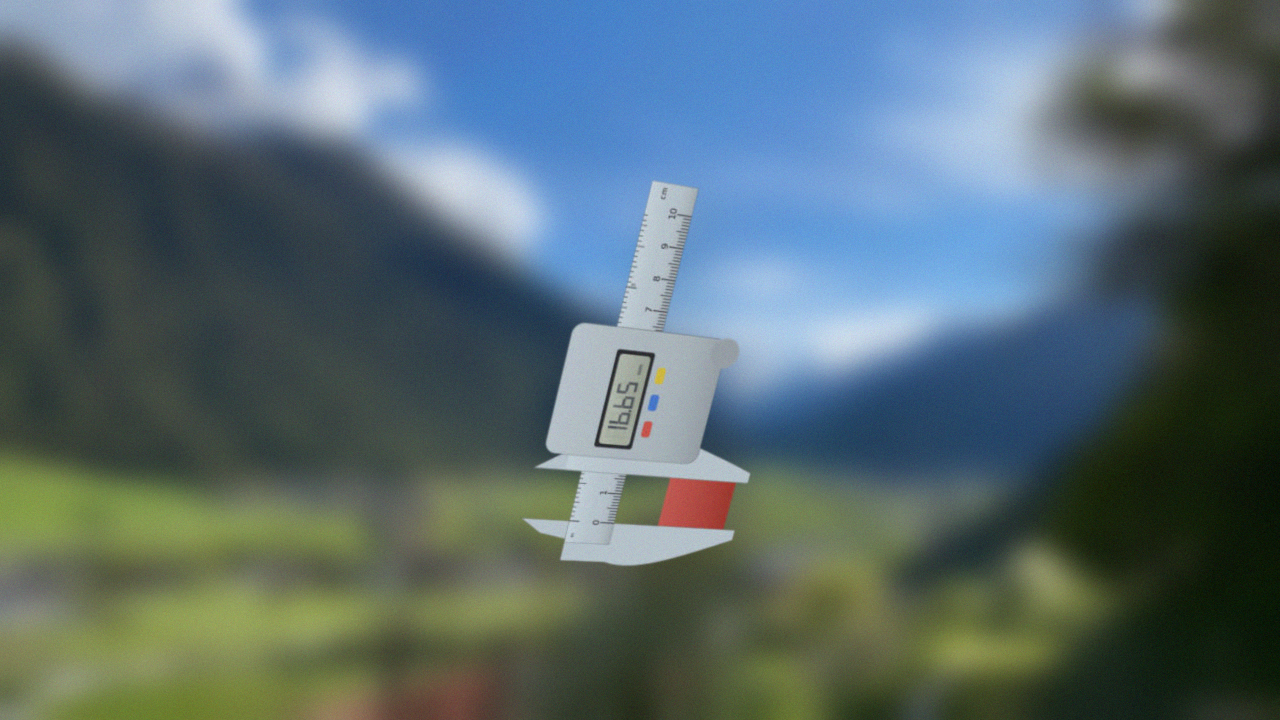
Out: value=16.65 unit=mm
